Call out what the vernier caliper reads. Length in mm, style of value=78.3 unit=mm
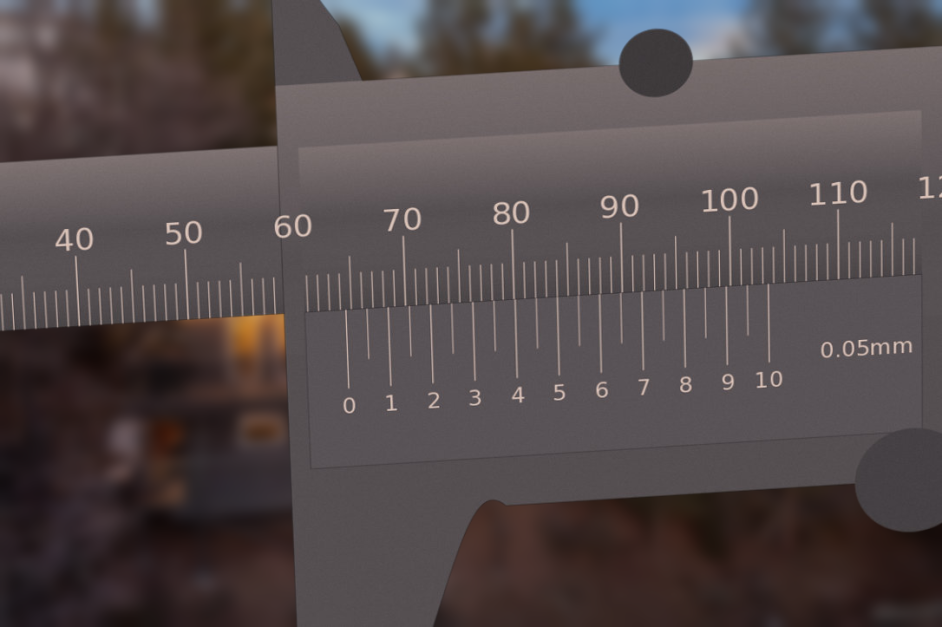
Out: value=64.5 unit=mm
